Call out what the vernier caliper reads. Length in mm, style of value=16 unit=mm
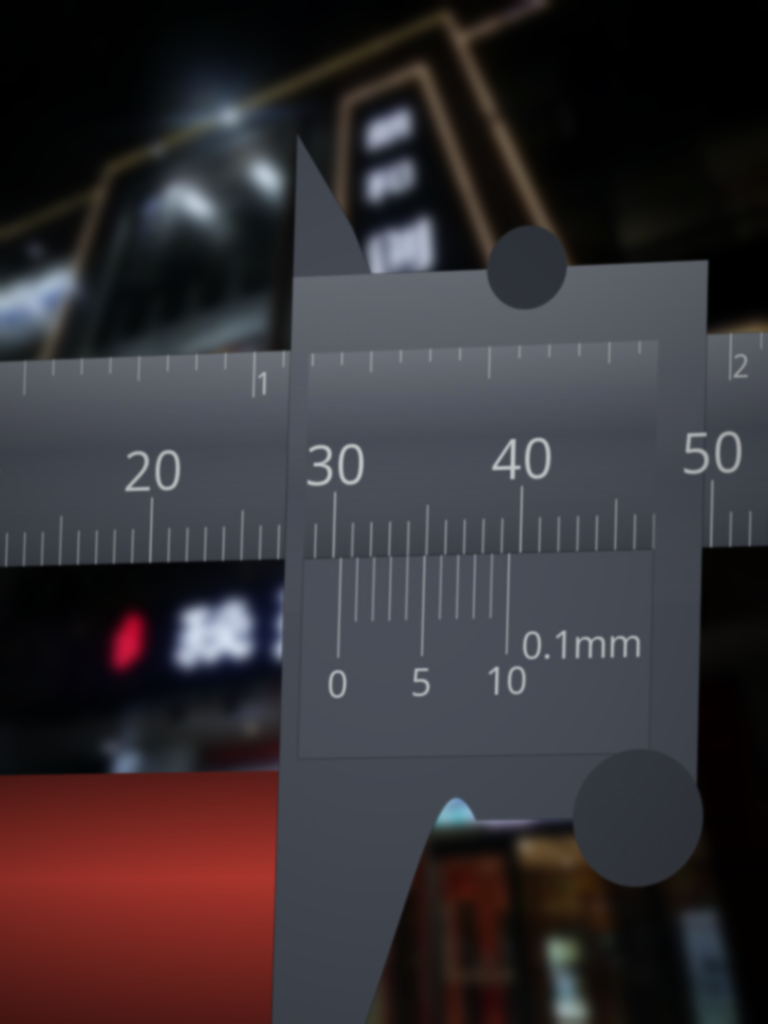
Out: value=30.4 unit=mm
